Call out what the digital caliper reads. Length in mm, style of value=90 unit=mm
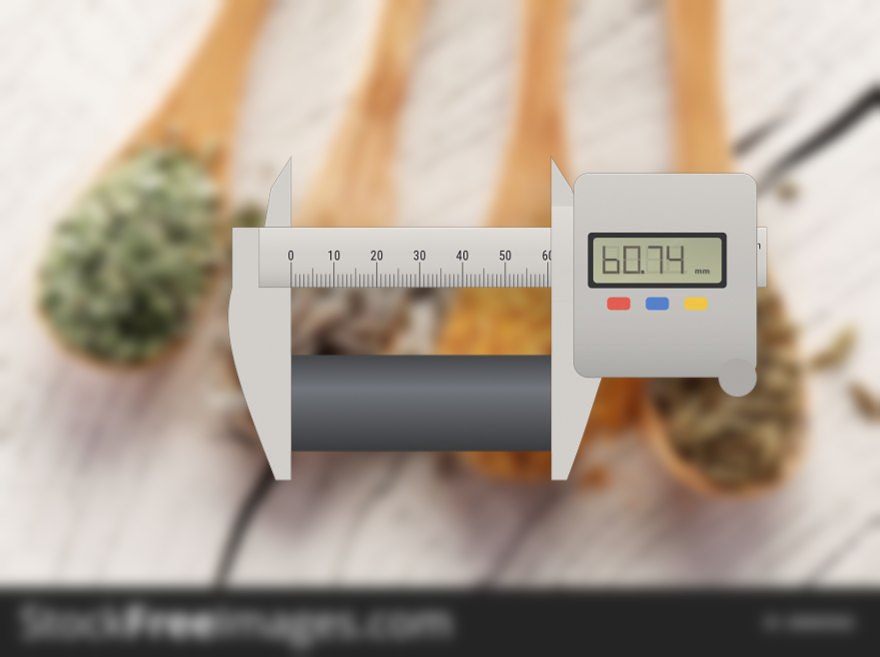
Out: value=60.74 unit=mm
